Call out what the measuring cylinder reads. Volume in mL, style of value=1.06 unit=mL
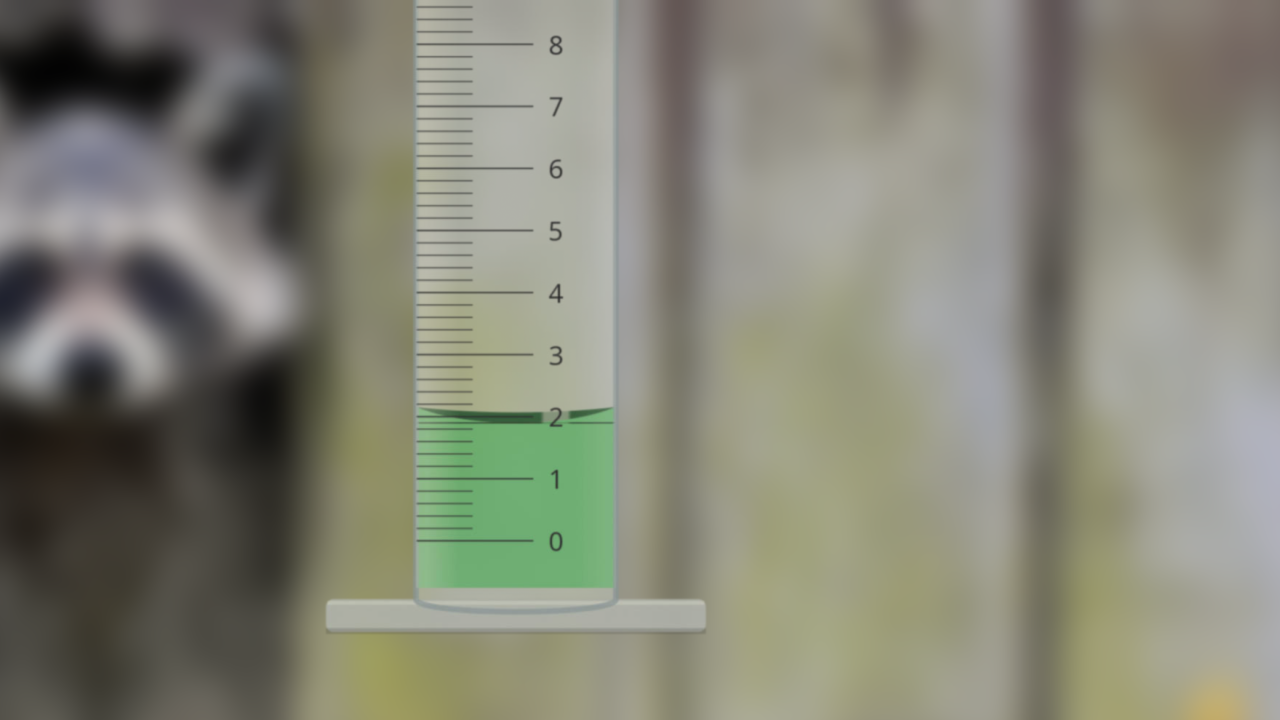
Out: value=1.9 unit=mL
